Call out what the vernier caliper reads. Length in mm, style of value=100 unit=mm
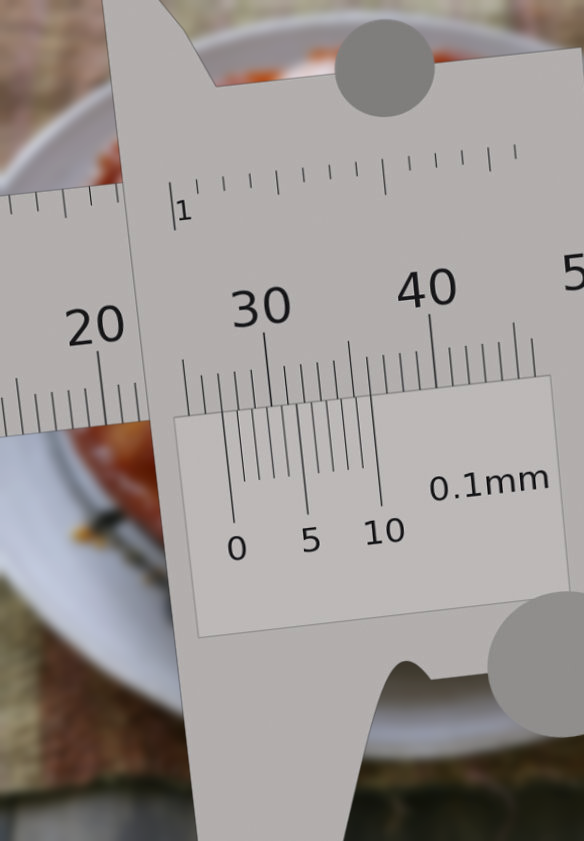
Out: value=27.0 unit=mm
